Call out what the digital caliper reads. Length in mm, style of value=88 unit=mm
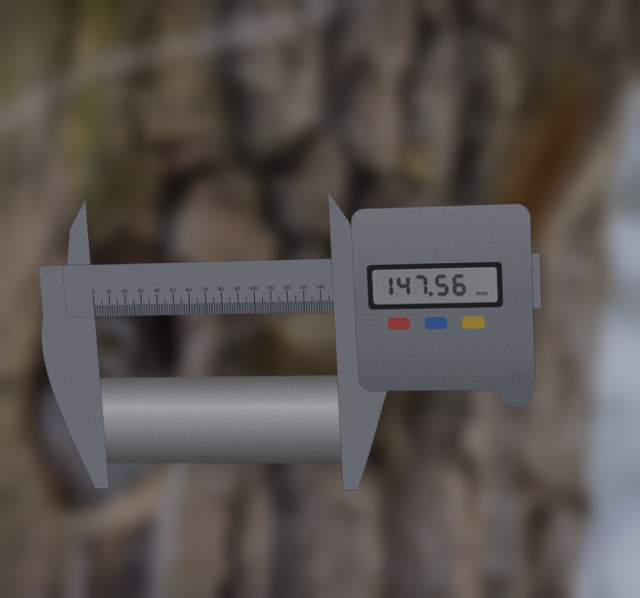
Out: value=147.56 unit=mm
